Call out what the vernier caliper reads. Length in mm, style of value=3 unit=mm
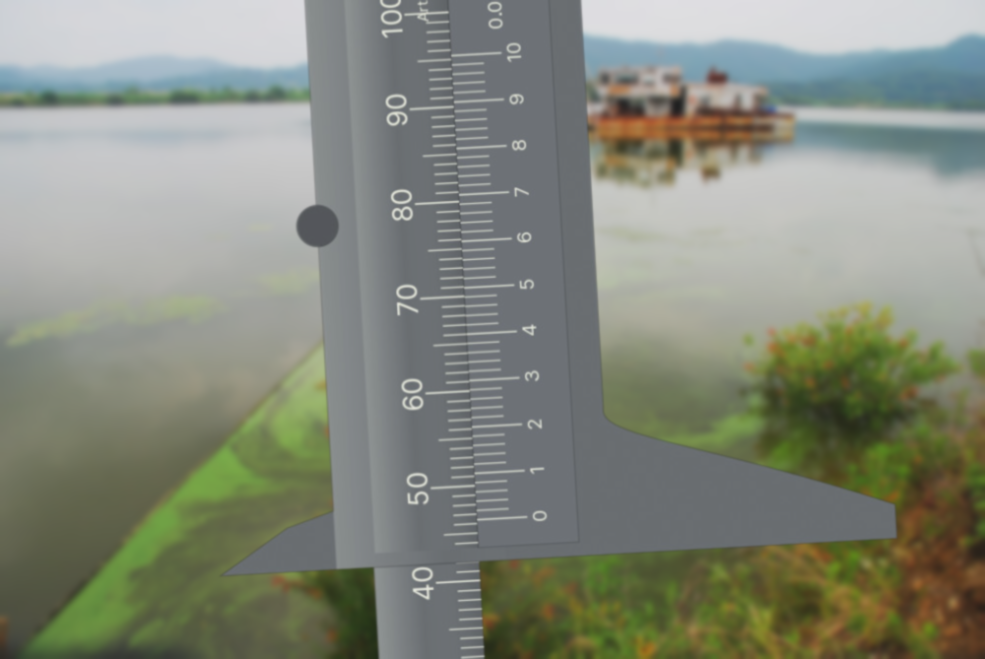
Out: value=46.4 unit=mm
